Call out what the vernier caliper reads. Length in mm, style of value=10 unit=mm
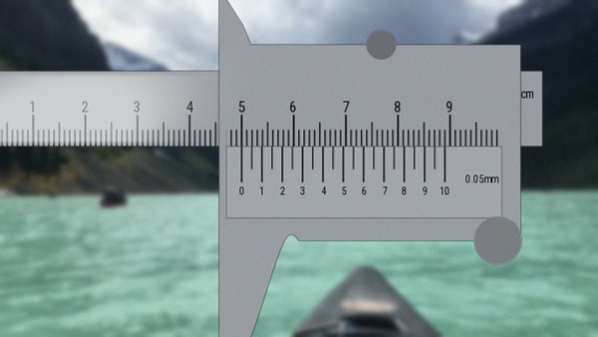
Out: value=50.0 unit=mm
